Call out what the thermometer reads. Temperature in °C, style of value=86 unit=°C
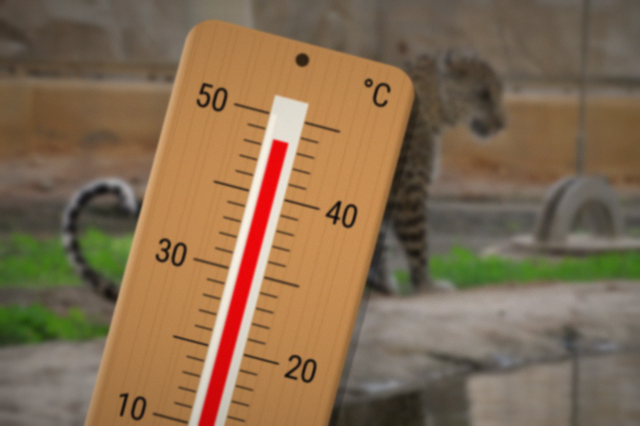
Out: value=47 unit=°C
